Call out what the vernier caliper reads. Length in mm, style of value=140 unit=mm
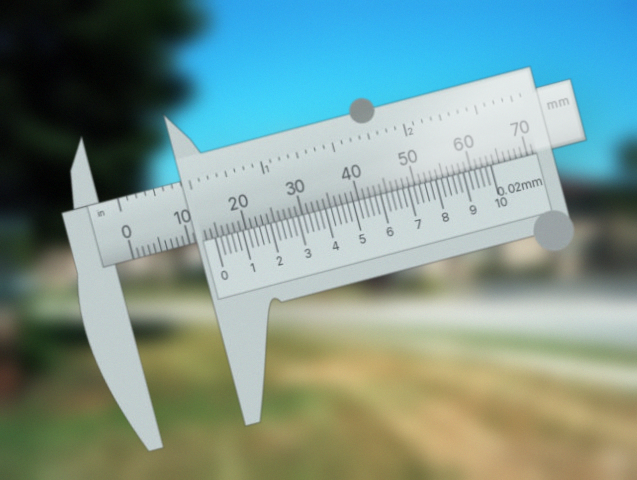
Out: value=14.5 unit=mm
